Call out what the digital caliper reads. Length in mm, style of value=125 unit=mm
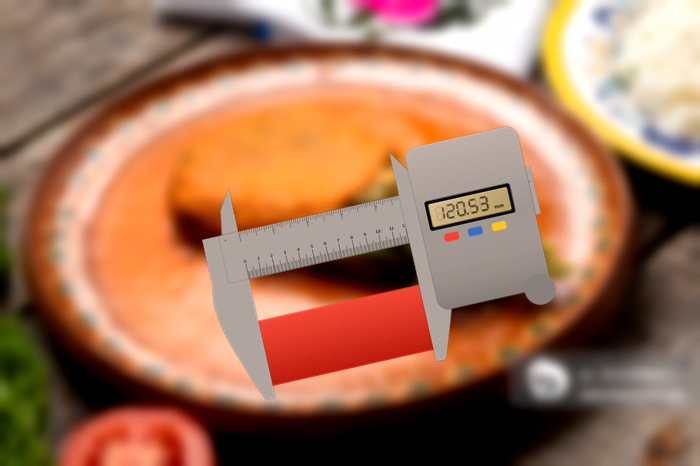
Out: value=120.53 unit=mm
